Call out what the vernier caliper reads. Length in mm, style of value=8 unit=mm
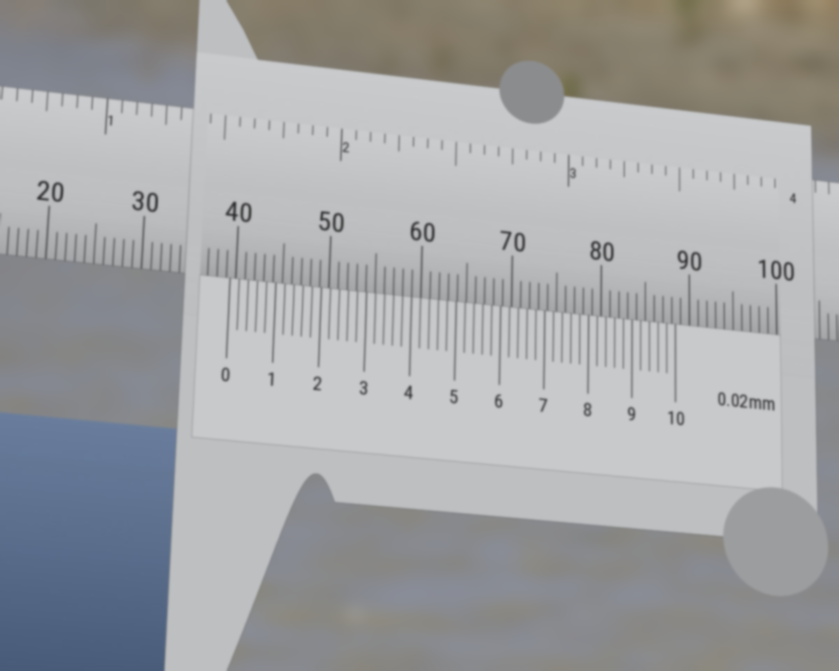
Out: value=39.4 unit=mm
